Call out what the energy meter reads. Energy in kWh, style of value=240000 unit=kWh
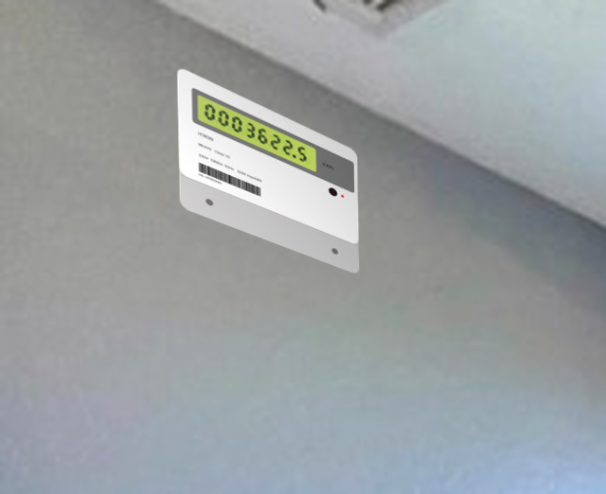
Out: value=3622.5 unit=kWh
